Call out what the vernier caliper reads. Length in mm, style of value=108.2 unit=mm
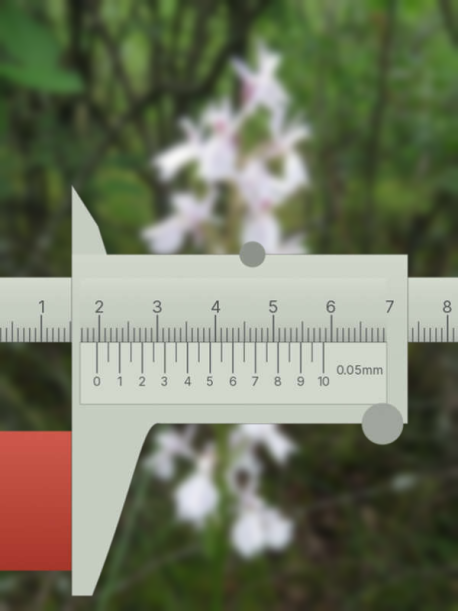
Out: value=19.6 unit=mm
